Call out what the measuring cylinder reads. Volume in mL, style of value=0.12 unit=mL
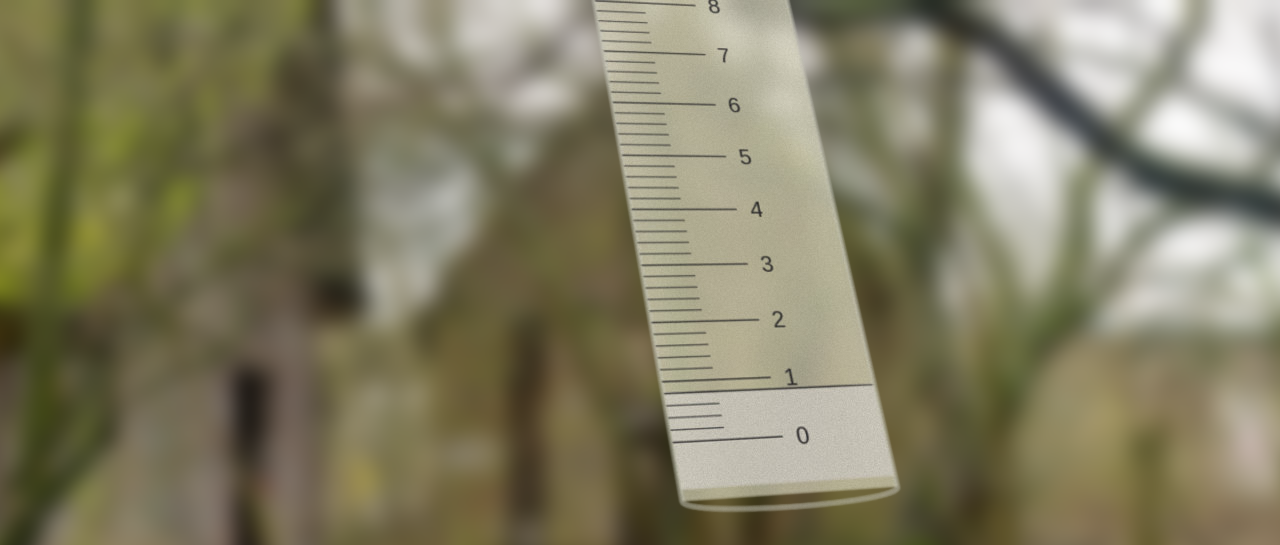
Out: value=0.8 unit=mL
